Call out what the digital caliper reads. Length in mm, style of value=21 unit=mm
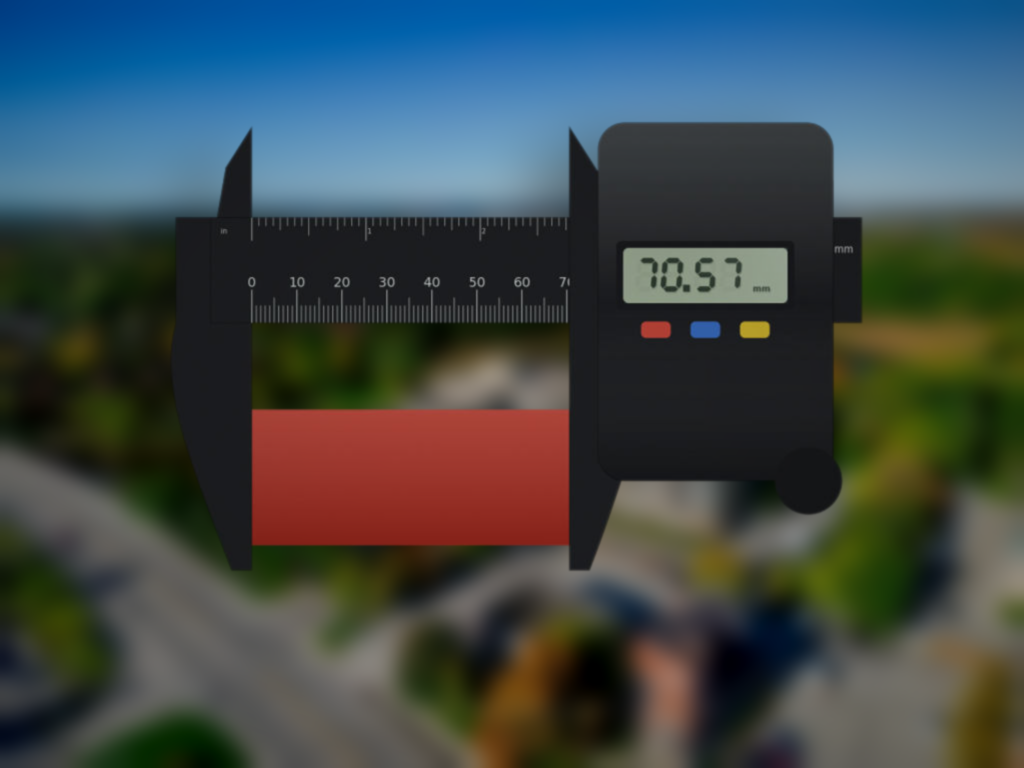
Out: value=70.57 unit=mm
